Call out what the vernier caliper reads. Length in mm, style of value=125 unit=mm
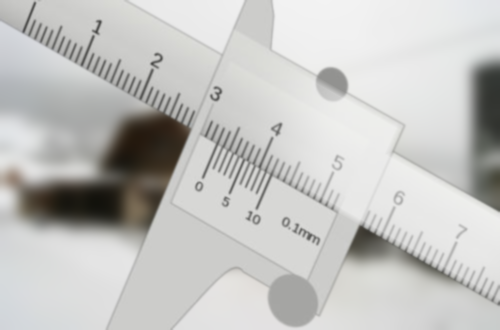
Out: value=33.0 unit=mm
